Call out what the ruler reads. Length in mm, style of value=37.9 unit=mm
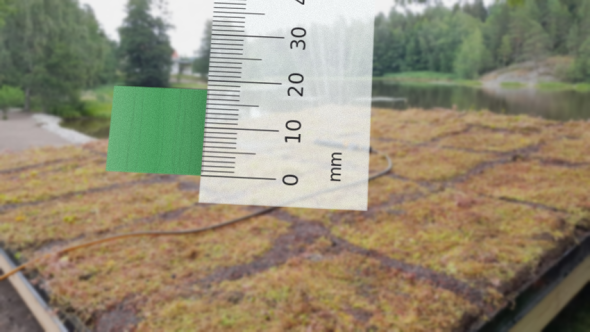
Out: value=18 unit=mm
